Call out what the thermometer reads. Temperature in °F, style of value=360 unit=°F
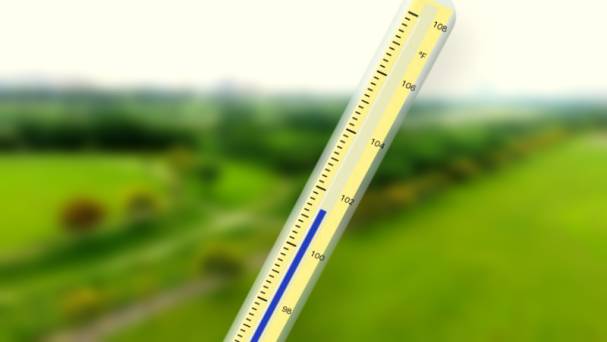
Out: value=101.4 unit=°F
